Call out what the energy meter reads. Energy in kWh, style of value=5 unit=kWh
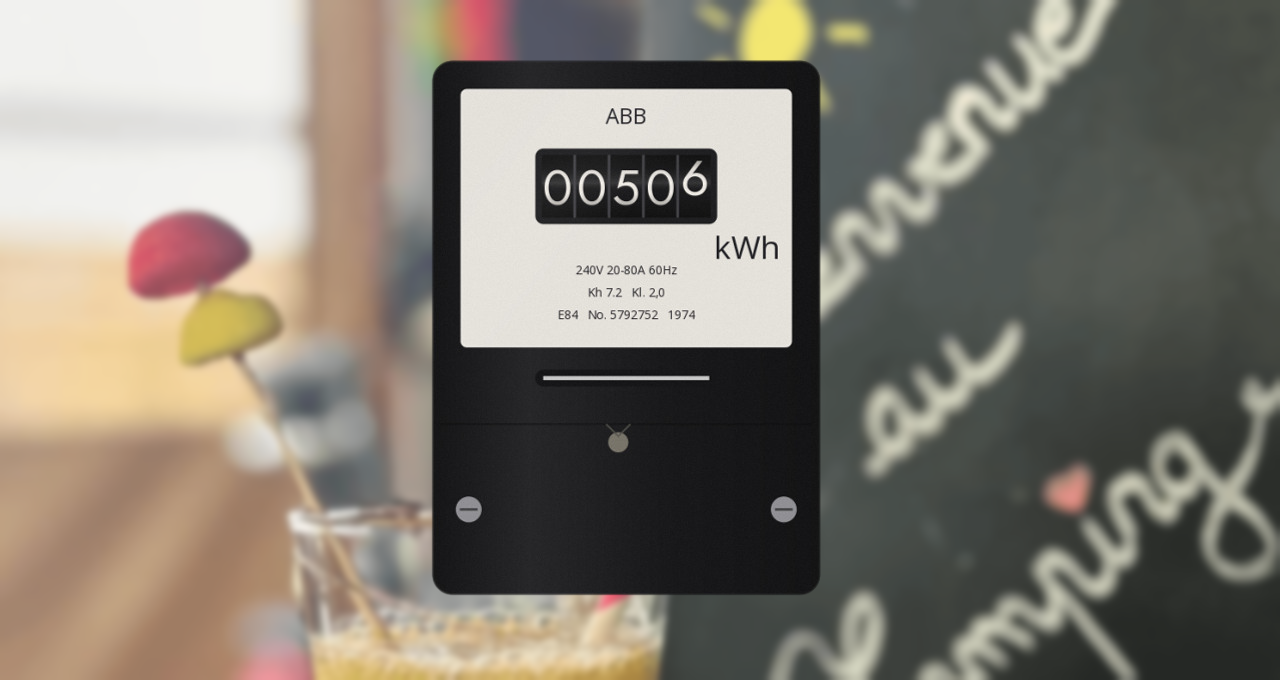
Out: value=506 unit=kWh
